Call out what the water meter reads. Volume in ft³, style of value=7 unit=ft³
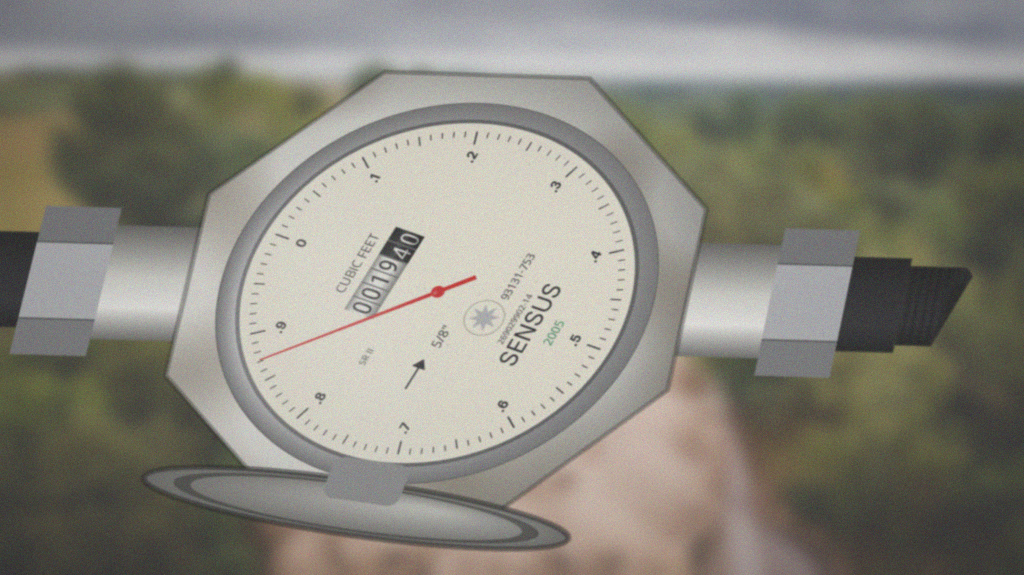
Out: value=1939.87 unit=ft³
